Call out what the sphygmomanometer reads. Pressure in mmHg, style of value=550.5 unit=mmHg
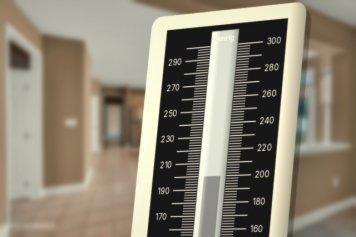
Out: value=200 unit=mmHg
